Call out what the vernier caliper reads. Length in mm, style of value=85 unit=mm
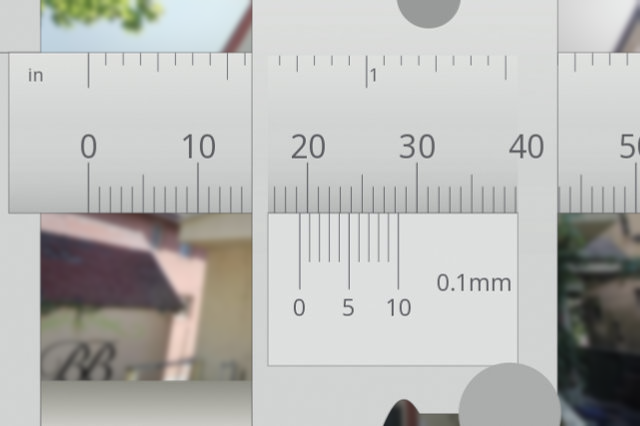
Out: value=19.3 unit=mm
